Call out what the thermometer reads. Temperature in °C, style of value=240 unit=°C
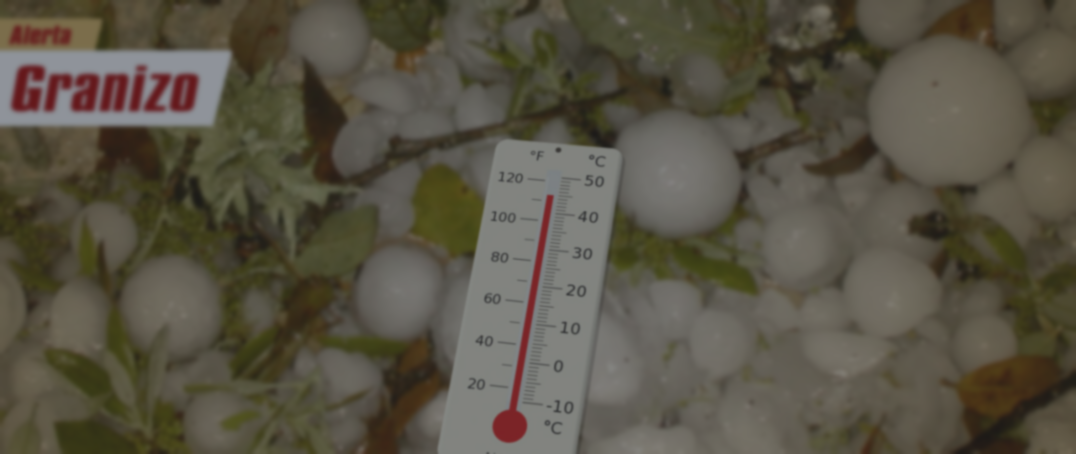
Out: value=45 unit=°C
